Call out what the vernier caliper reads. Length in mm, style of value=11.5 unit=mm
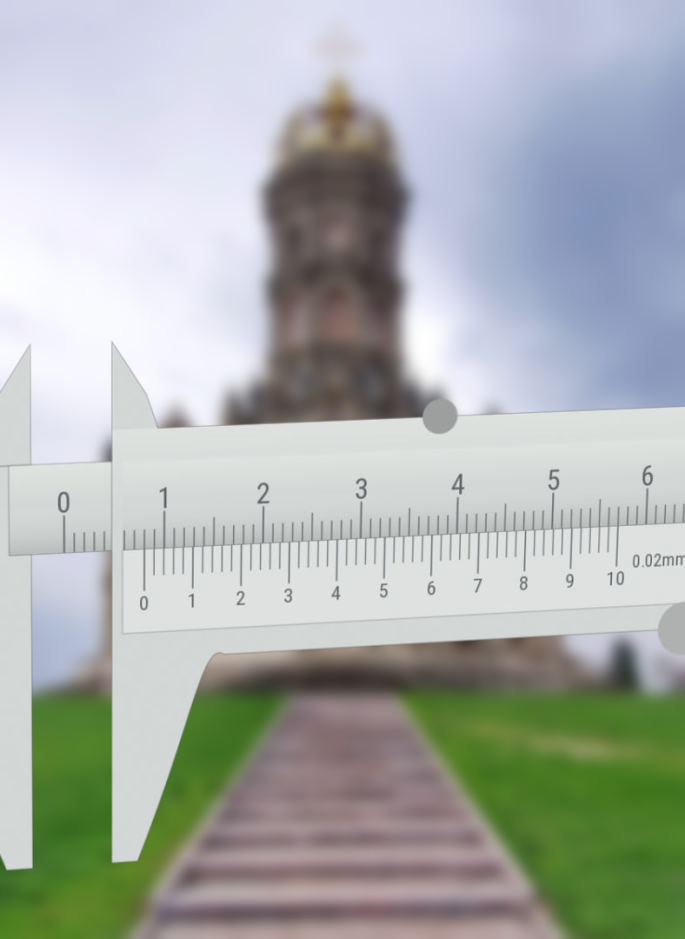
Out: value=8.0 unit=mm
